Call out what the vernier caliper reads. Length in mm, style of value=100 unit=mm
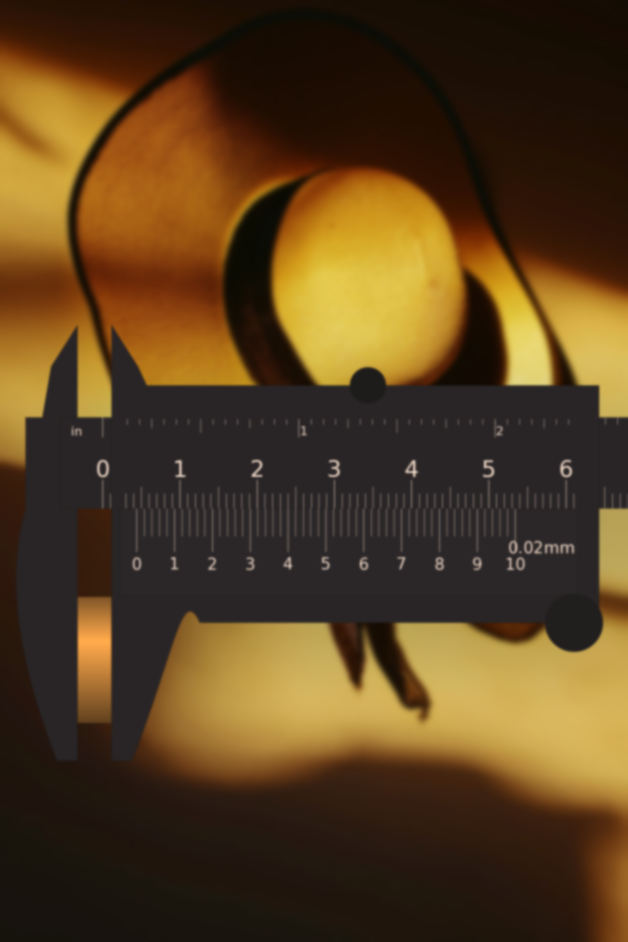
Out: value=4.4 unit=mm
